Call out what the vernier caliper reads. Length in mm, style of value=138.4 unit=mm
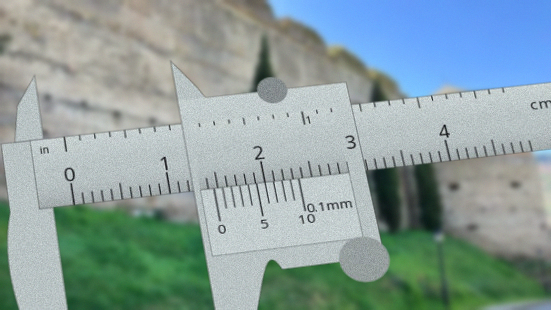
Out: value=14.6 unit=mm
